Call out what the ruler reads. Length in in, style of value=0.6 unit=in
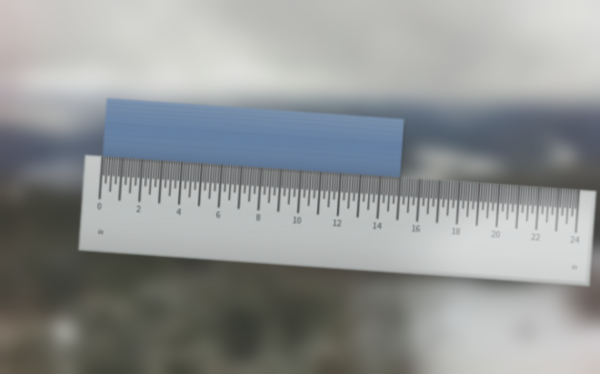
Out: value=15 unit=in
